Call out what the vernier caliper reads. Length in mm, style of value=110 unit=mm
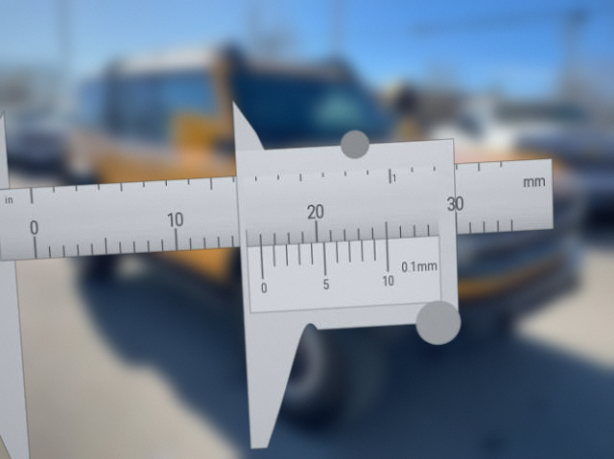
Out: value=16.0 unit=mm
